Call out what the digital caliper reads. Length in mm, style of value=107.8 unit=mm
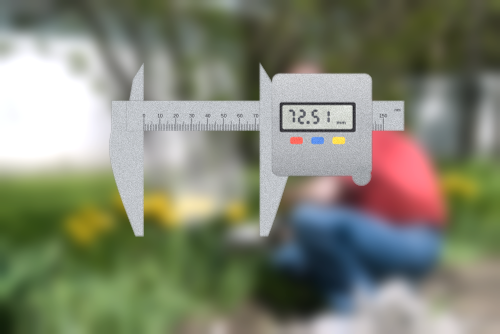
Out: value=72.51 unit=mm
